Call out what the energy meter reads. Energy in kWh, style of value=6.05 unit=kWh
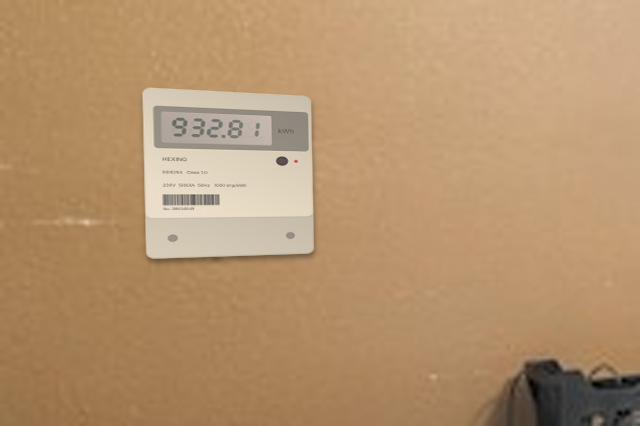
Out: value=932.81 unit=kWh
